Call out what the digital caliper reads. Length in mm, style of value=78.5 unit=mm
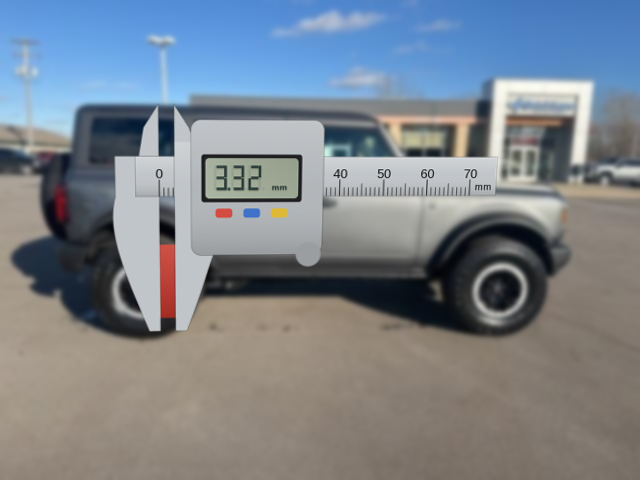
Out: value=3.32 unit=mm
